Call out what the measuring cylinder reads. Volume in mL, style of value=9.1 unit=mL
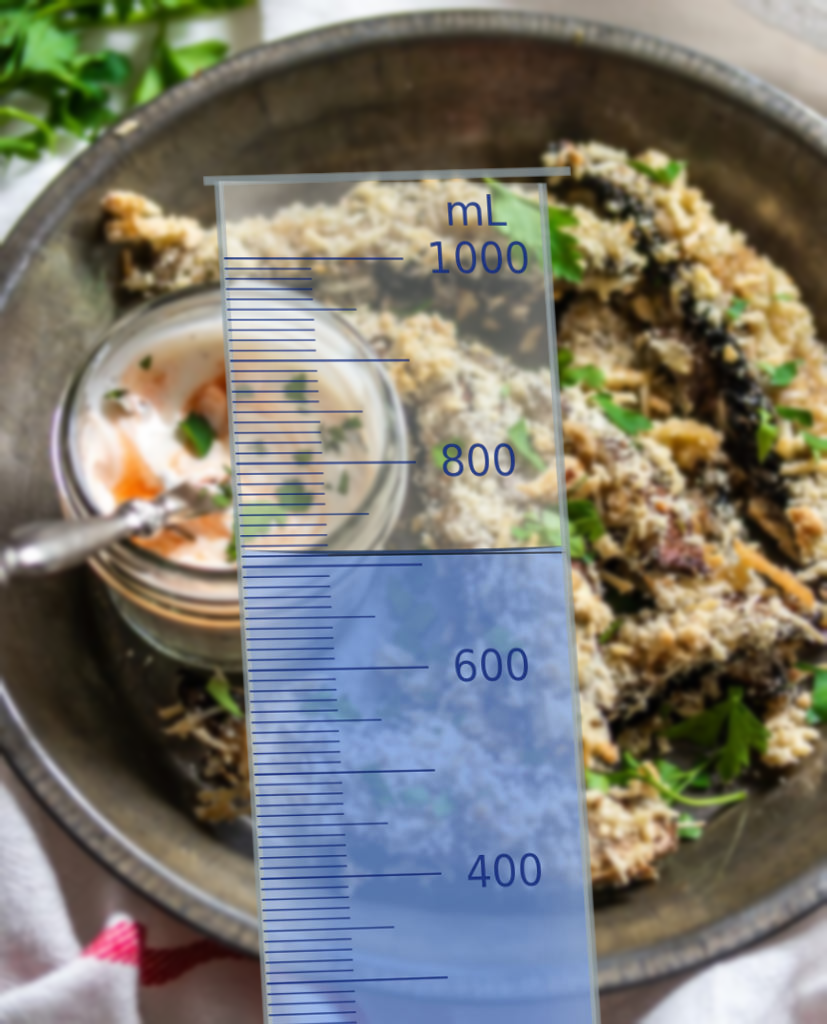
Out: value=710 unit=mL
